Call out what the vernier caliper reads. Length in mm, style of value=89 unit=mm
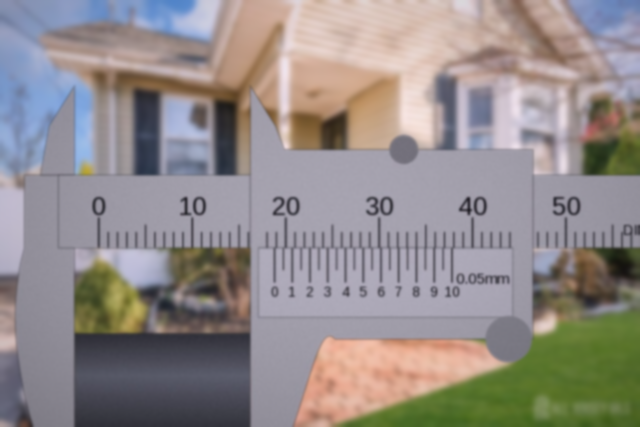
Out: value=18.8 unit=mm
